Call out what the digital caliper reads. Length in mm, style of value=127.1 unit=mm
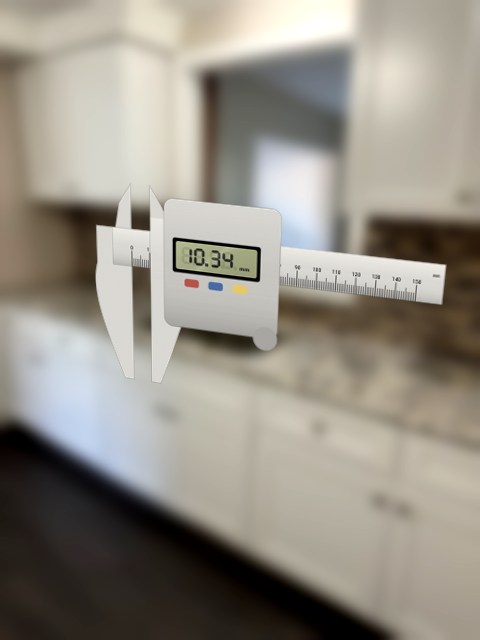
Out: value=10.34 unit=mm
